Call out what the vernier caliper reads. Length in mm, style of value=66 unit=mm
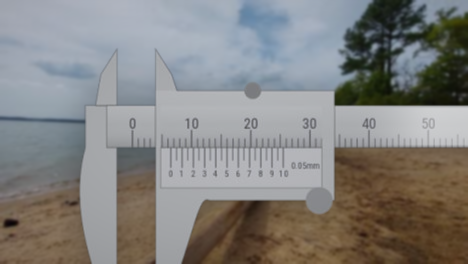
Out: value=6.5 unit=mm
